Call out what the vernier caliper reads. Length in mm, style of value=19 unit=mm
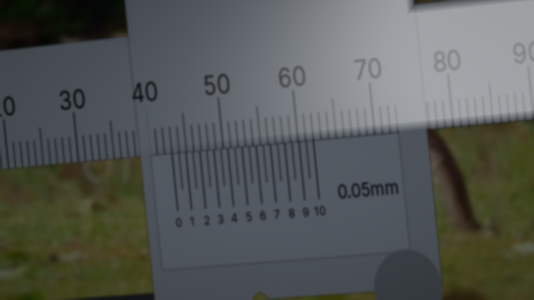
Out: value=43.0 unit=mm
